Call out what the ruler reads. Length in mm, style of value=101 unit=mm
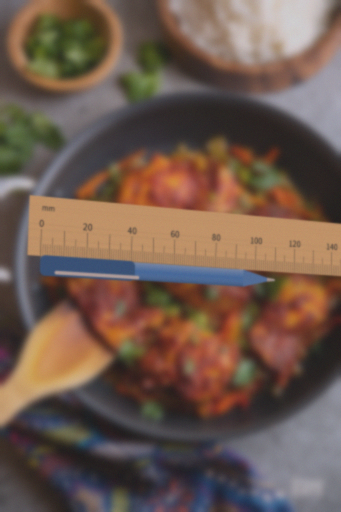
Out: value=110 unit=mm
